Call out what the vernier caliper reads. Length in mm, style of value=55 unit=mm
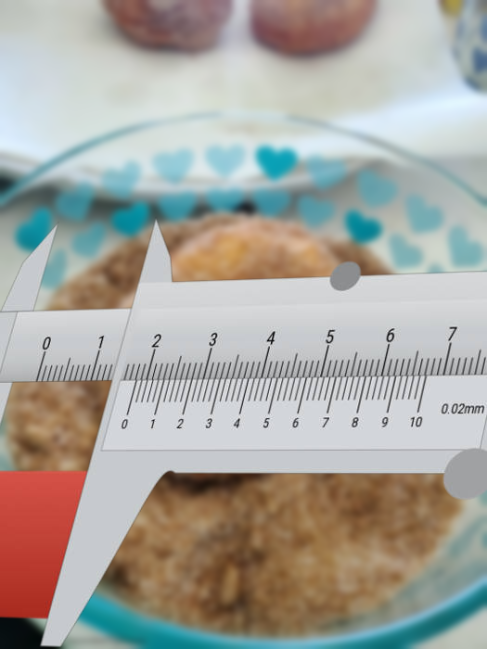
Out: value=18.2 unit=mm
